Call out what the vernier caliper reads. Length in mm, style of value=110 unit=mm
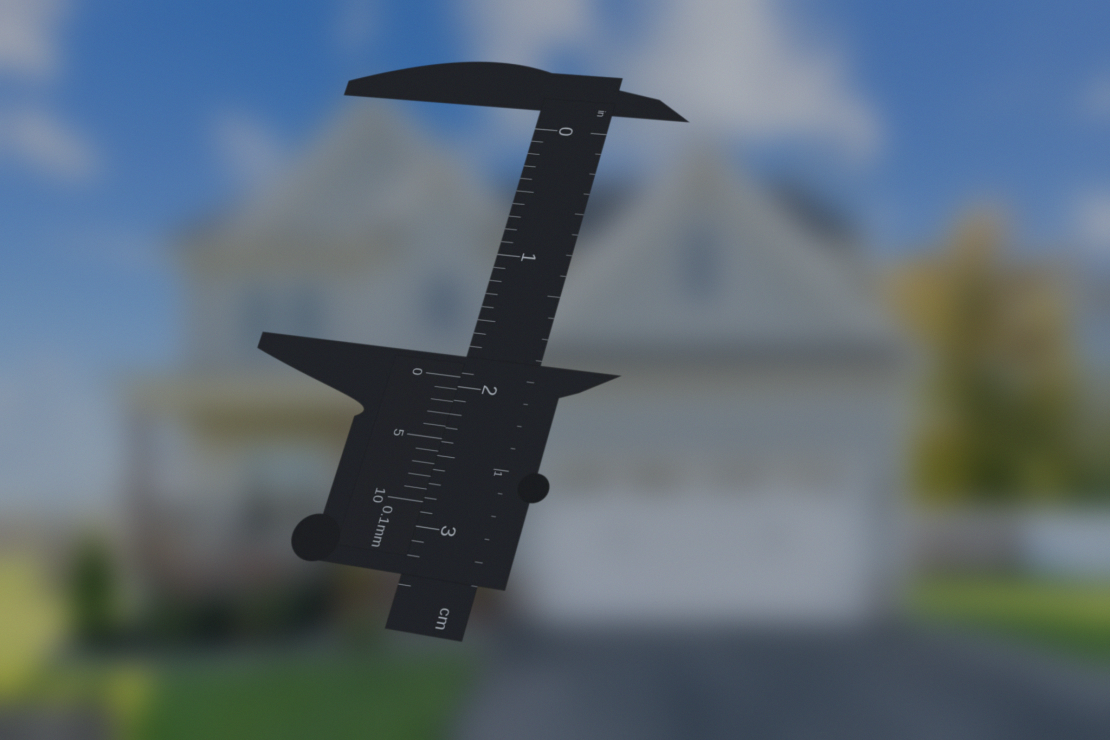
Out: value=19.3 unit=mm
